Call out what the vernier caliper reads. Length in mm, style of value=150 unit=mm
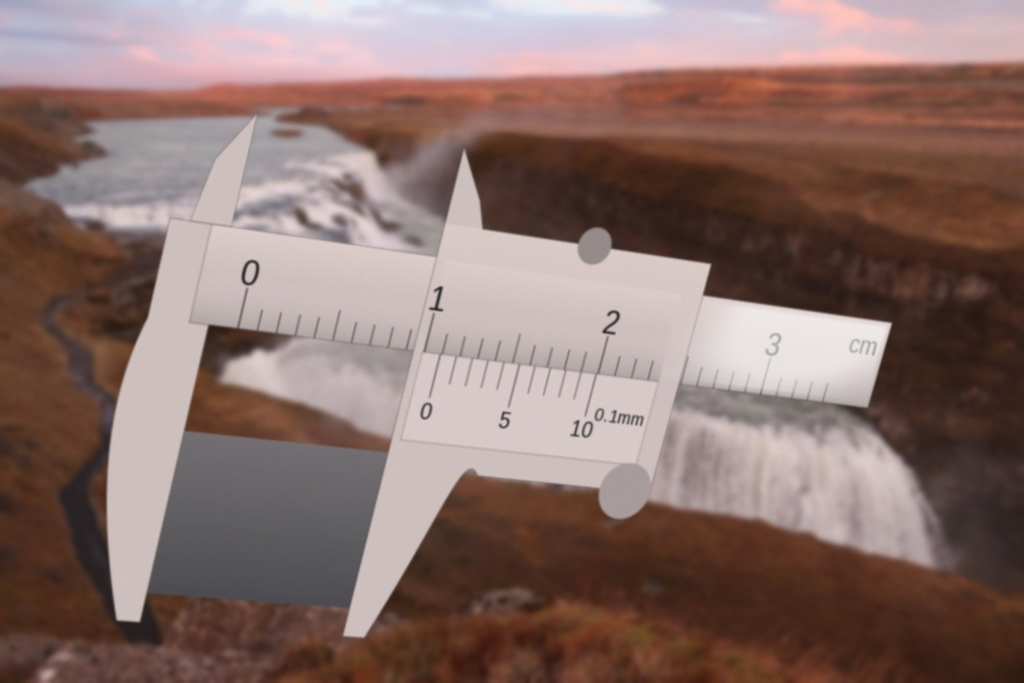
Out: value=10.9 unit=mm
